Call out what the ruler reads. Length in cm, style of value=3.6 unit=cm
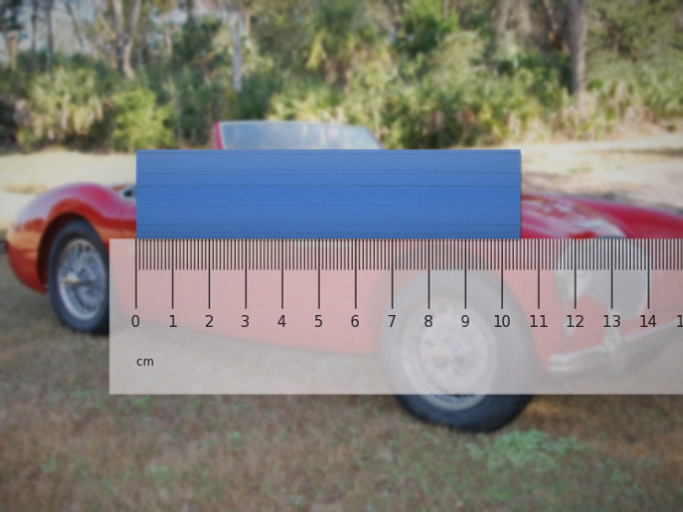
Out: value=10.5 unit=cm
